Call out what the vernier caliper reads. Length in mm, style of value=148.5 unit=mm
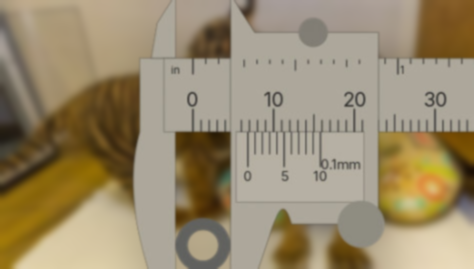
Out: value=6.8 unit=mm
